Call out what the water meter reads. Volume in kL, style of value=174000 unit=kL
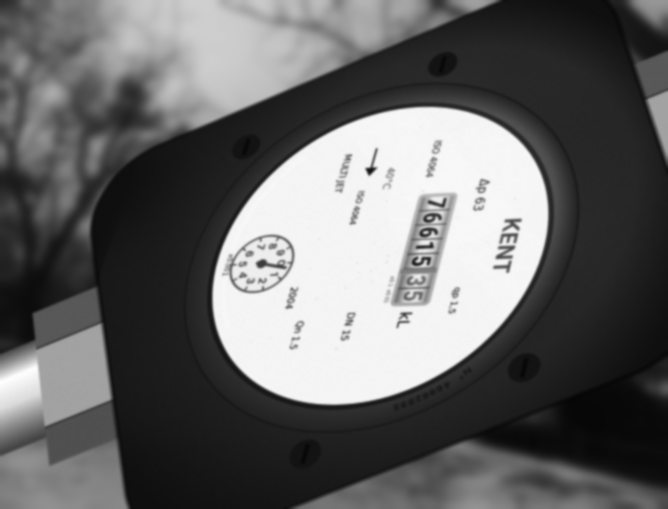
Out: value=76615.350 unit=kL
